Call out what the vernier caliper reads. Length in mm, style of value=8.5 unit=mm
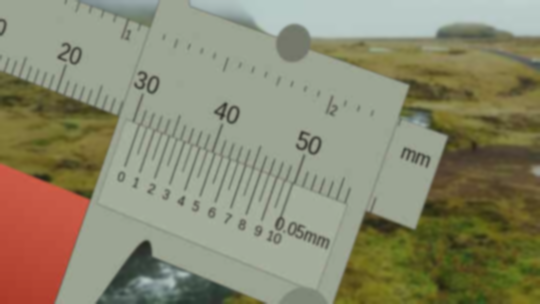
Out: value=30.8 unit=mm
